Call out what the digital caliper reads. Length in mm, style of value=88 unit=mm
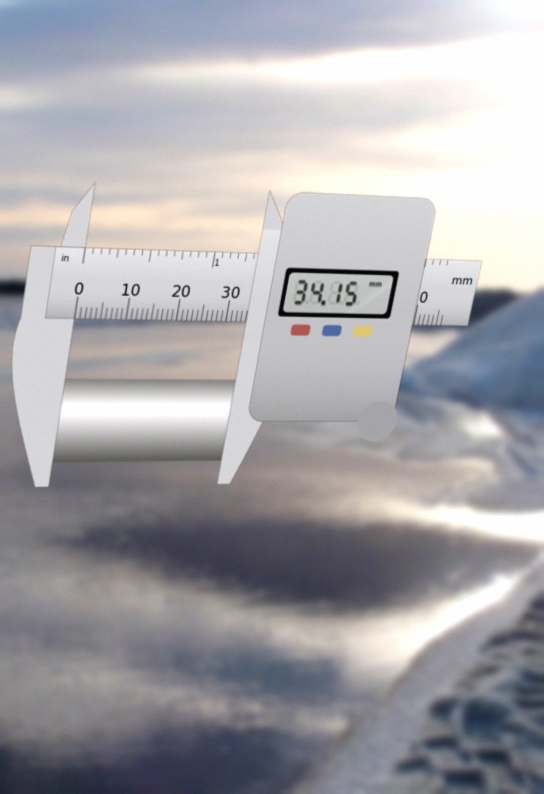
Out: value=34.15 unit=mm
